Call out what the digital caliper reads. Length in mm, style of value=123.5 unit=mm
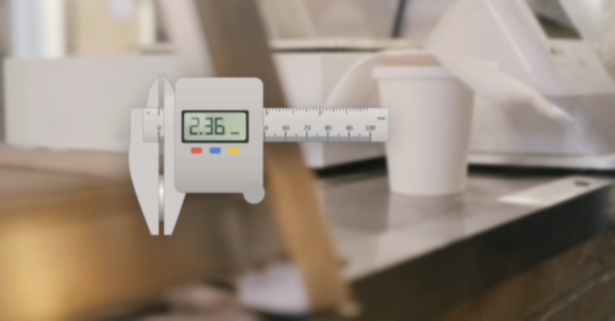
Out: value=2.36 unit=mm
